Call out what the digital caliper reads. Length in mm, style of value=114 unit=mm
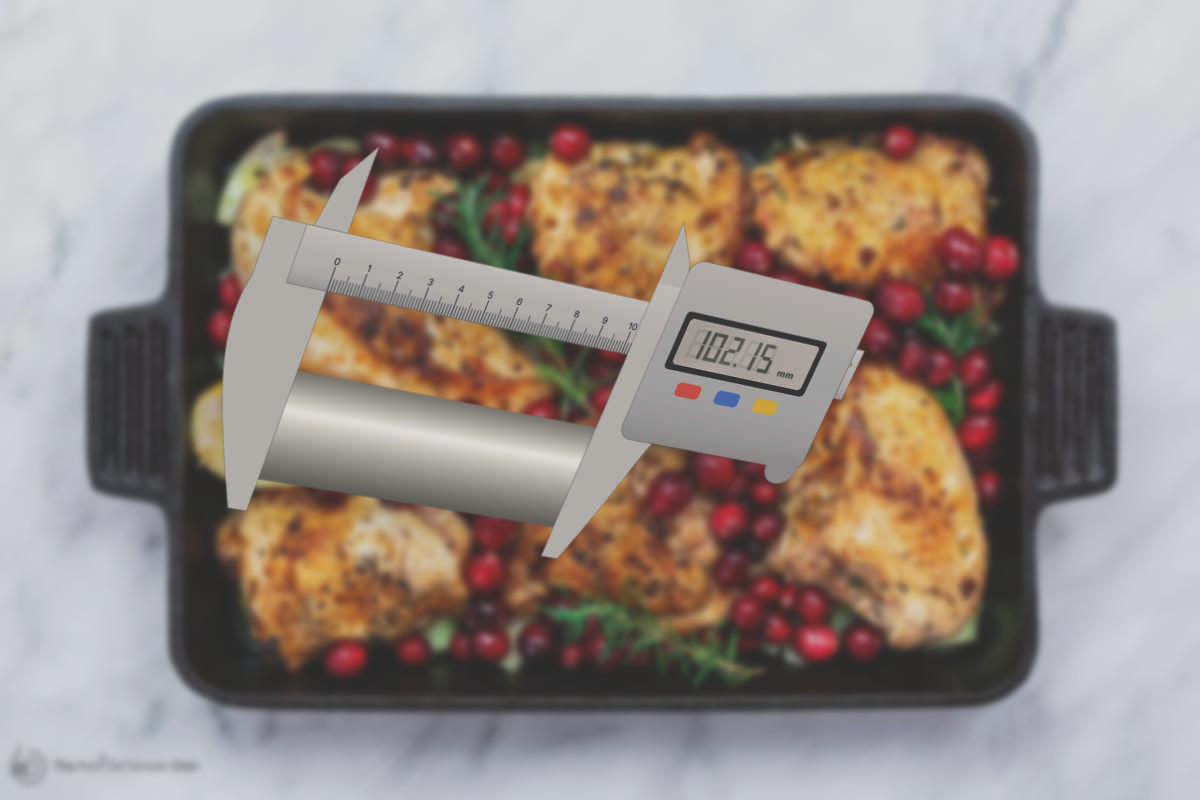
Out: value=102.15 unit=mm
